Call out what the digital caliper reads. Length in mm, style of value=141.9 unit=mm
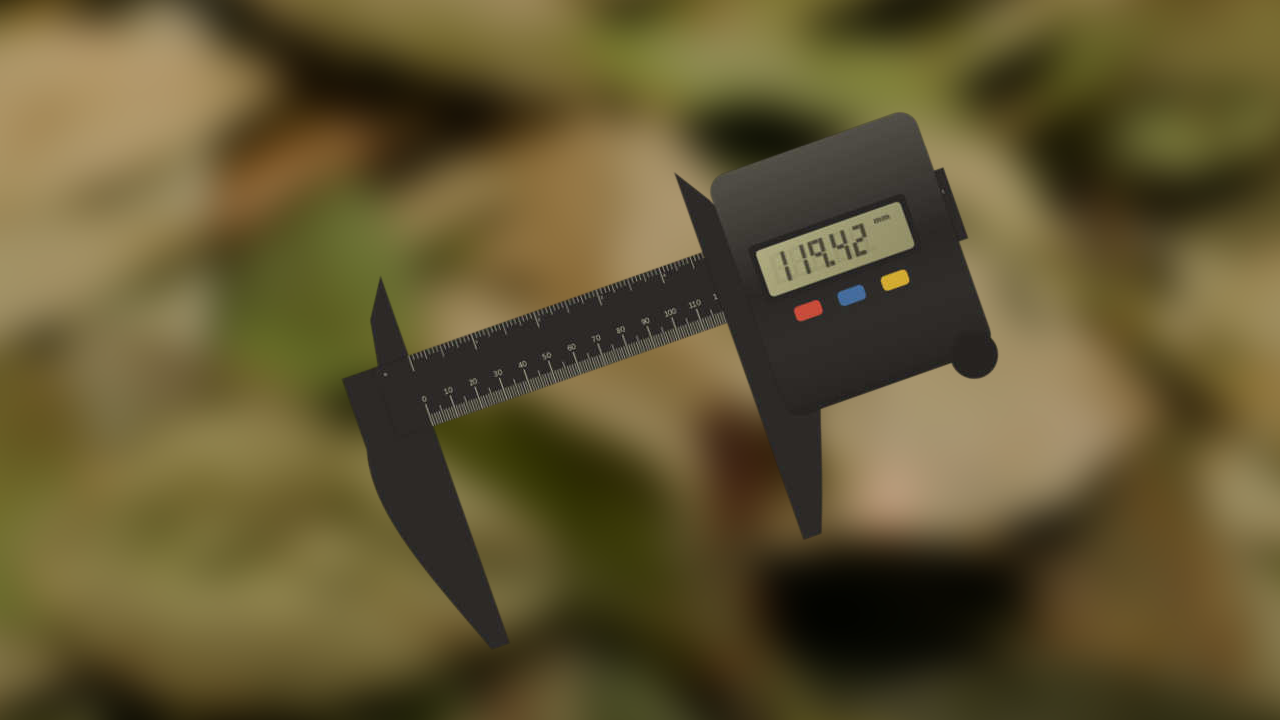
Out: value=119.42 unit=mm
